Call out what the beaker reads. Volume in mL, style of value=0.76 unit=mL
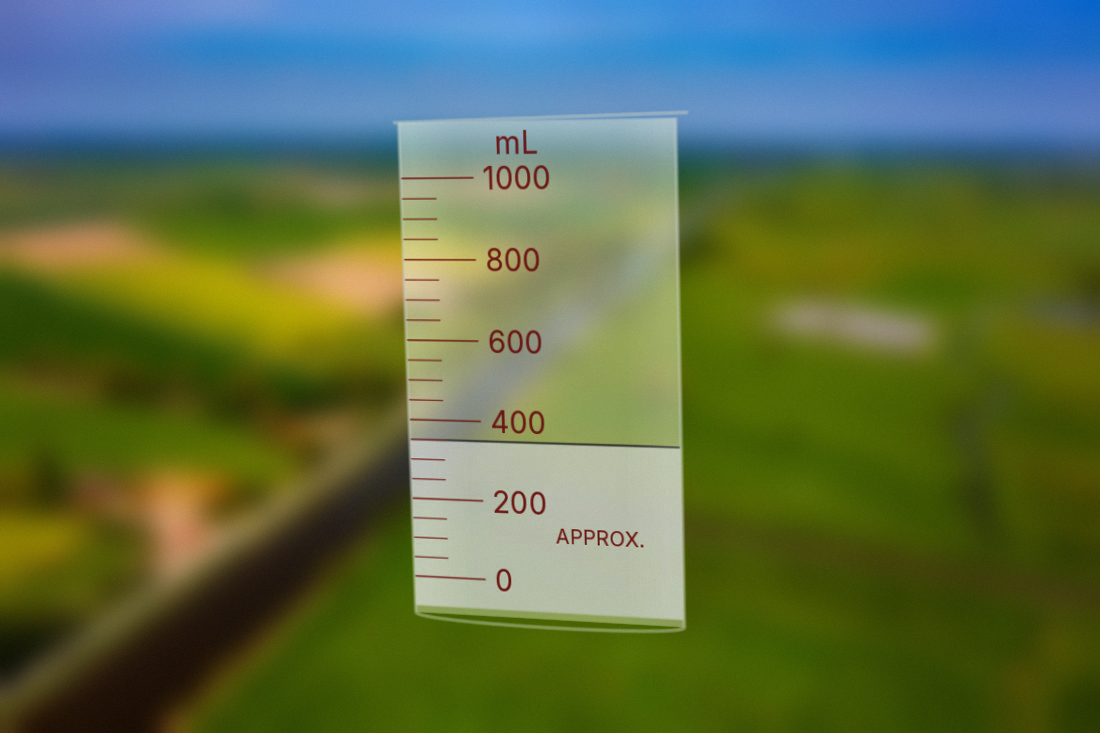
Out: value=350 unit=mL
